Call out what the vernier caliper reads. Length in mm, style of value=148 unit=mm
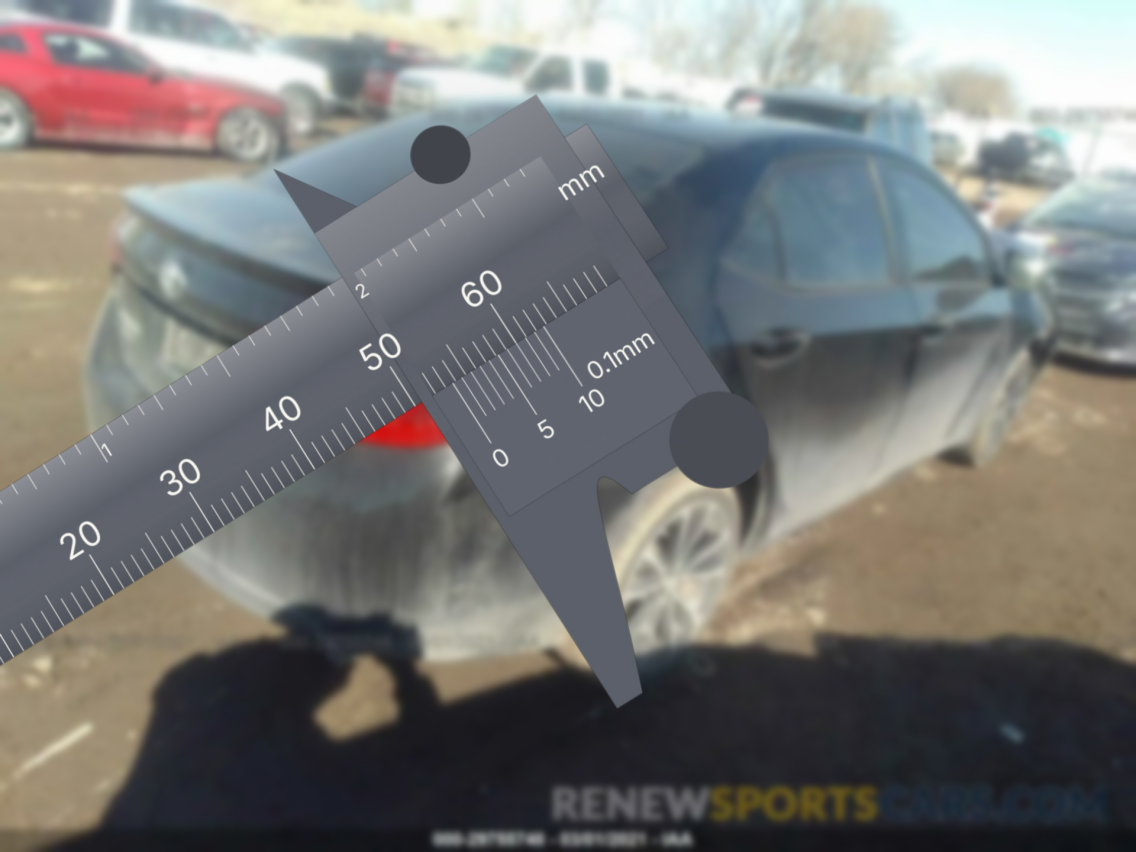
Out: value=53.7 unit=mm
